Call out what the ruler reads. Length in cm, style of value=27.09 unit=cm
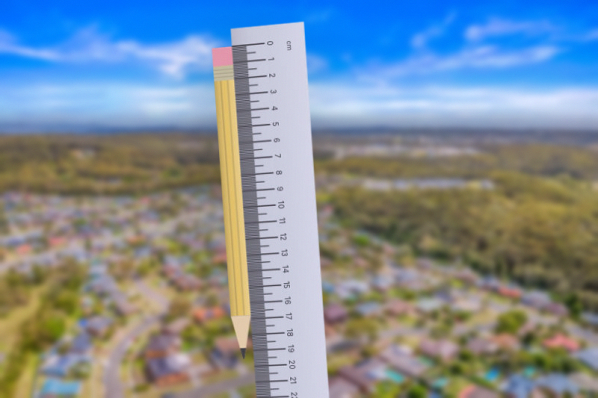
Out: value=19.5 unit=cm
